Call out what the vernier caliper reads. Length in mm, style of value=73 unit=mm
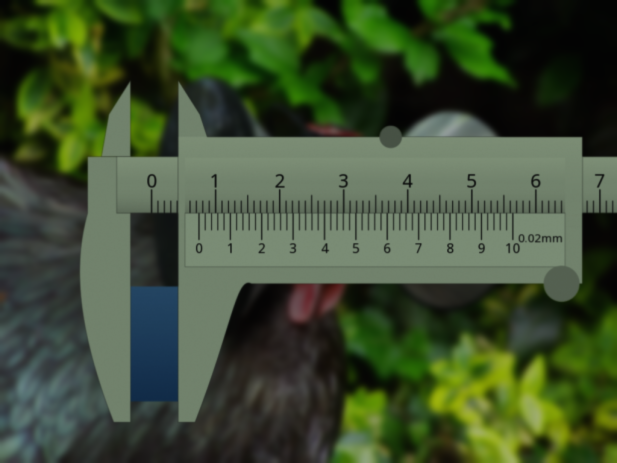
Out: value=7.4 unit=mm
